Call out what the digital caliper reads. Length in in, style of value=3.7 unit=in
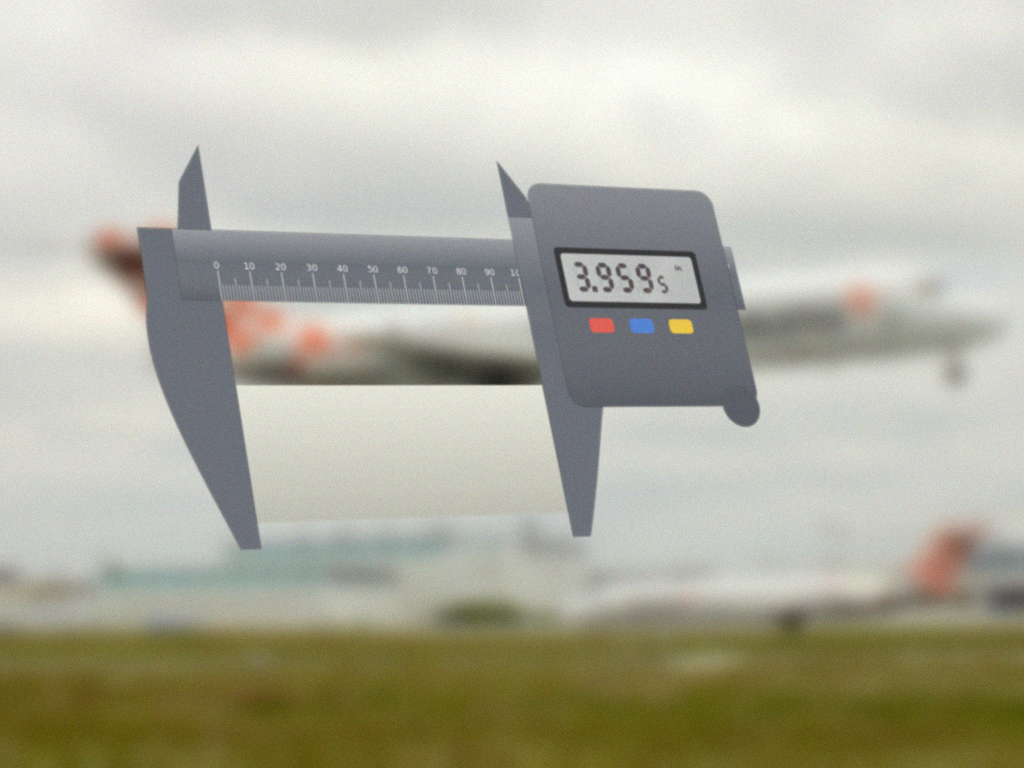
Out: value=3.9595 unit=in
